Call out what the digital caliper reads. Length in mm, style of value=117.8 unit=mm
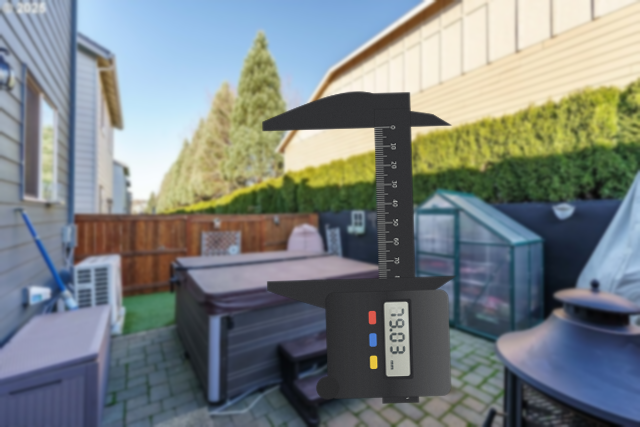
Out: value=79.03 unit=mm
